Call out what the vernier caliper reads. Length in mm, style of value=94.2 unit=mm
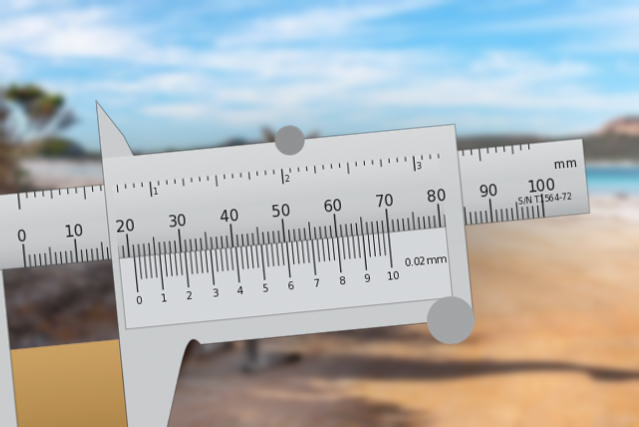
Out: value=21.0 unit=mm
